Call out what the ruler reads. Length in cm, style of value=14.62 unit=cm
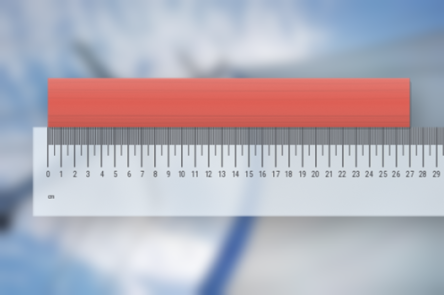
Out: value=27 unit=cm
